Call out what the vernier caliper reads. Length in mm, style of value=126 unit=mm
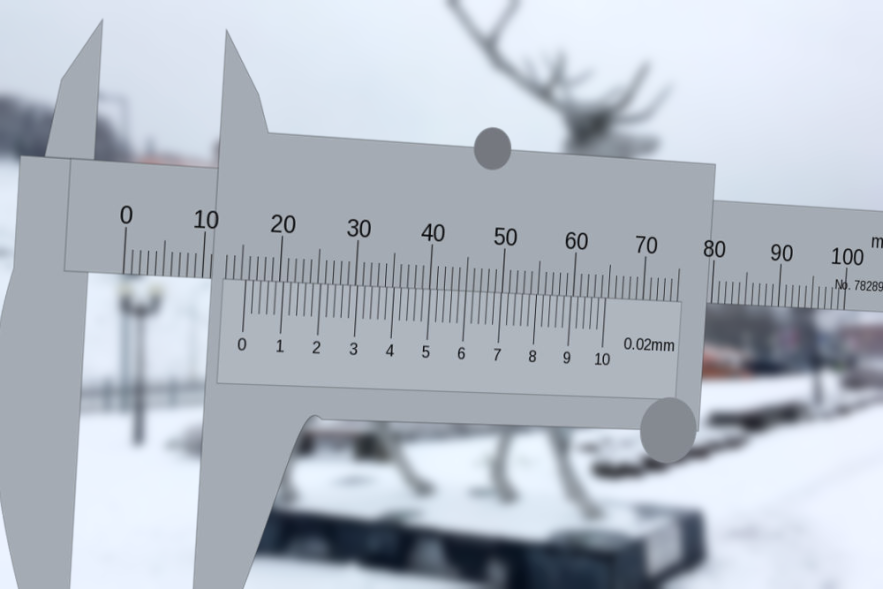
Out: value=15.6 unit=mm
